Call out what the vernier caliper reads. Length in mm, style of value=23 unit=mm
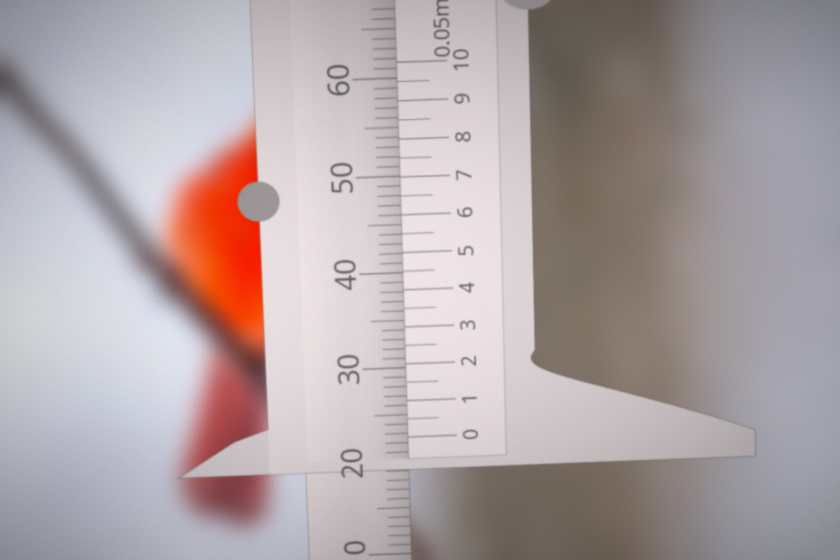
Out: value=22.6 unit=mm
